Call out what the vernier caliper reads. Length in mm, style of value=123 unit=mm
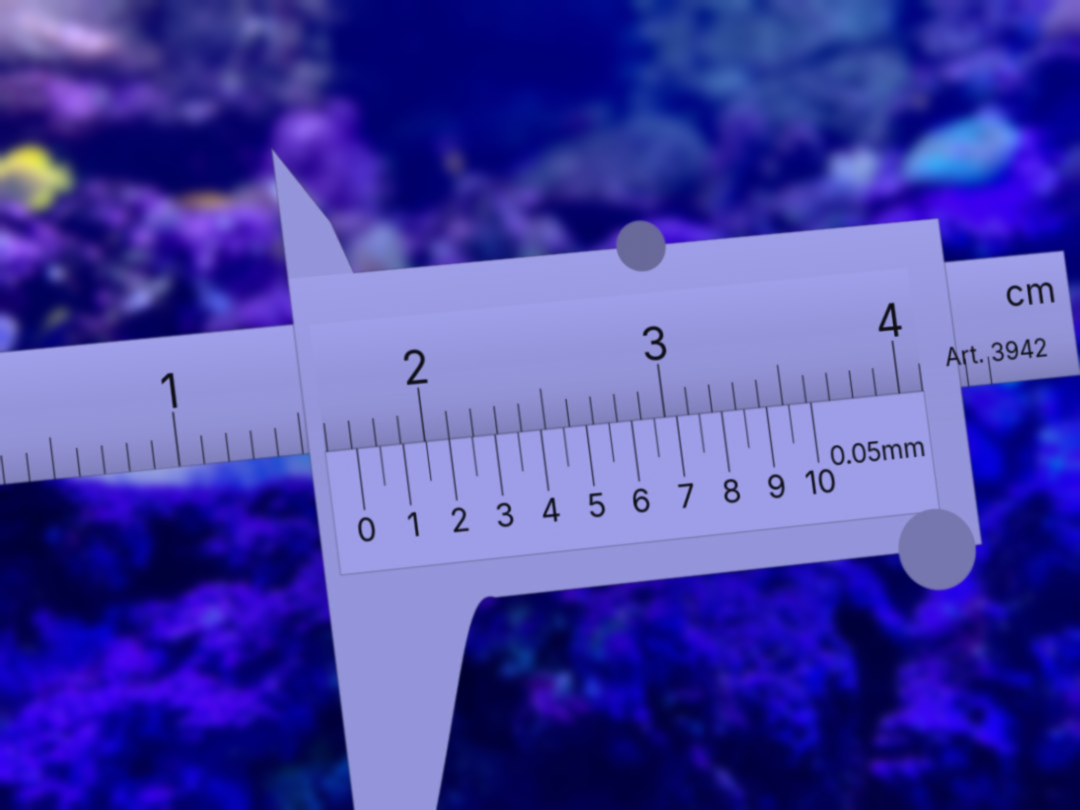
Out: value=17.2 unit=mm
